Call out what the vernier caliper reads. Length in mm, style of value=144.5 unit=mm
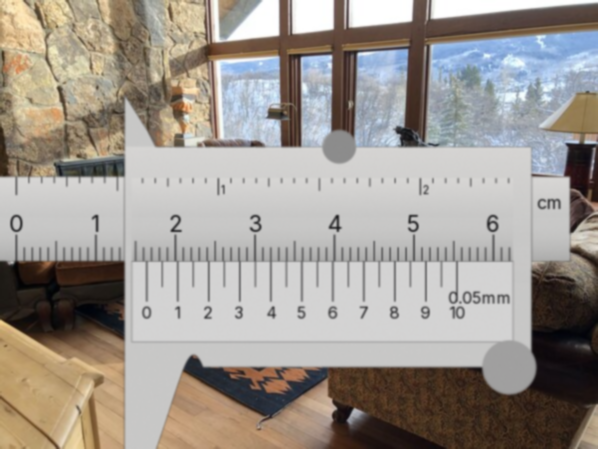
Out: value=16.4 unit=mm
